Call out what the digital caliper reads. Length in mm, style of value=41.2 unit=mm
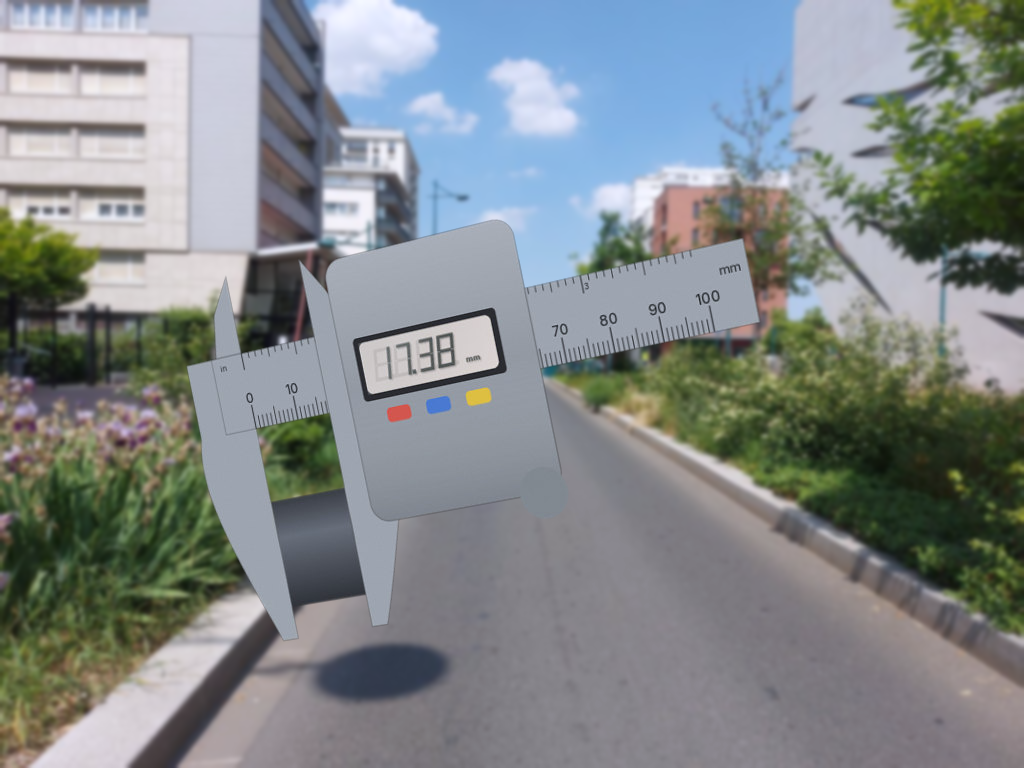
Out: value=17.38 unit=mm
